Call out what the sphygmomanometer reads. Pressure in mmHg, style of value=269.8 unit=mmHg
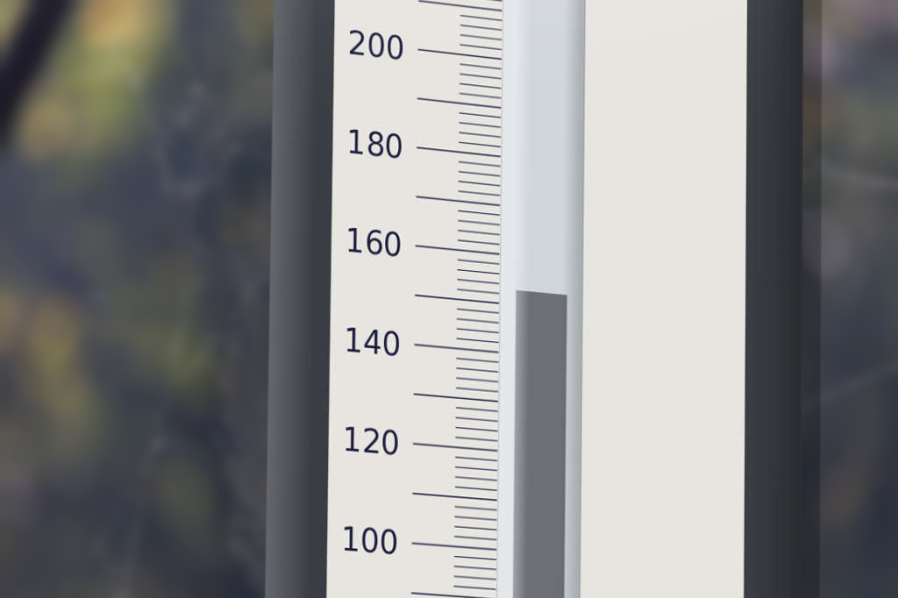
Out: value=153 unit=mmHg
